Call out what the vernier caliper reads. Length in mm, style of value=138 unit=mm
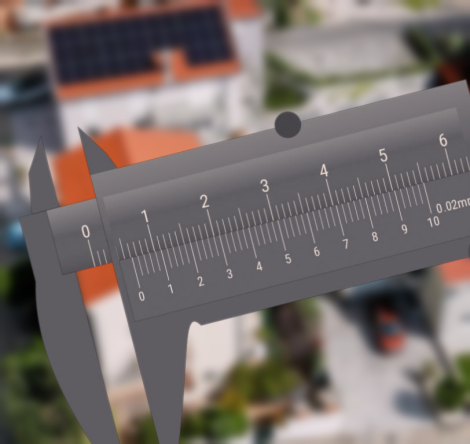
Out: value=6.2 unit=mm
